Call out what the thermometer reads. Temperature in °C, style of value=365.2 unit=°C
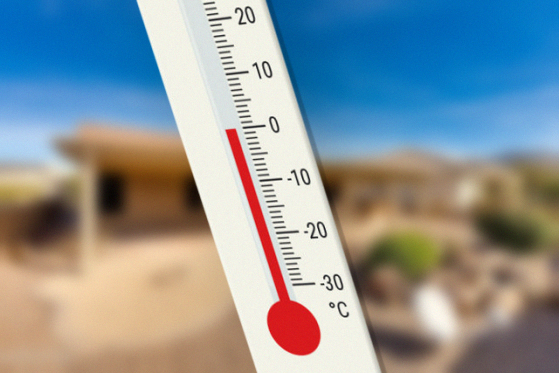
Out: value=0 unit=°C
